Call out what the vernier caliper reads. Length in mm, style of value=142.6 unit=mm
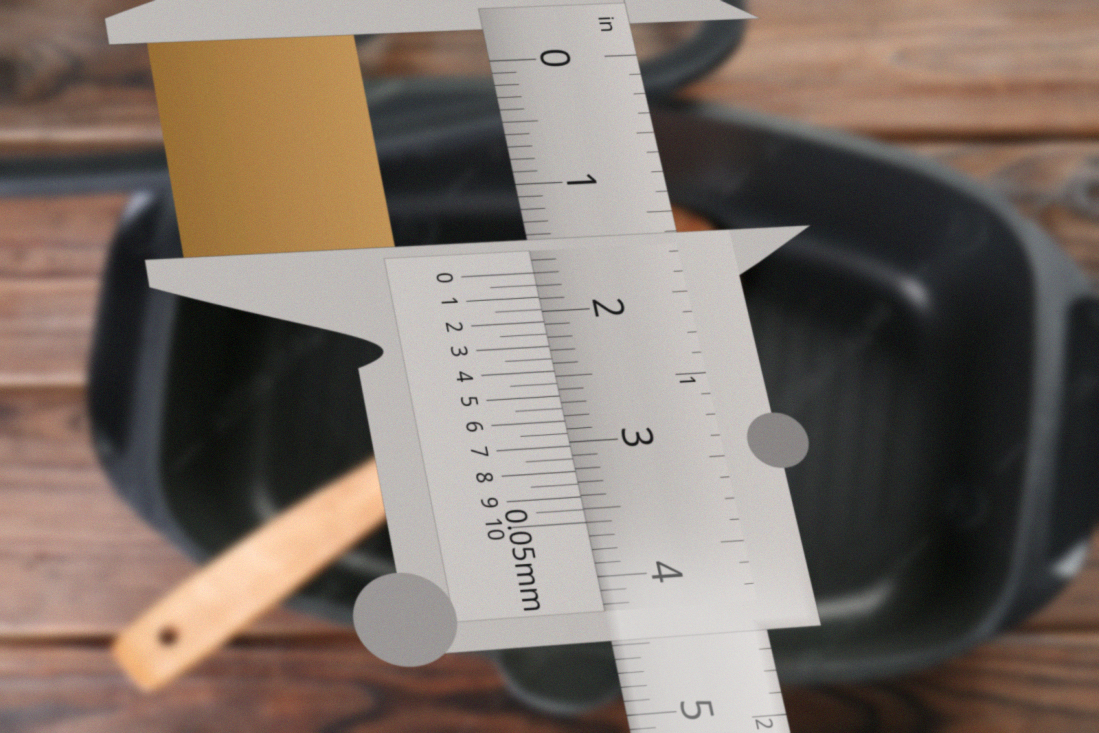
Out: value=17.0 unit=mm
